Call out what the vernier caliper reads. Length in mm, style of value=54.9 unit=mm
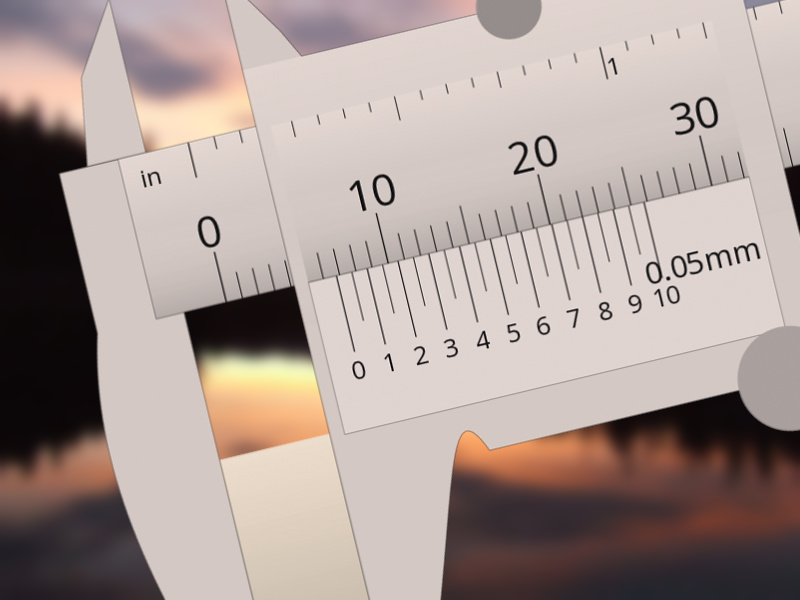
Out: value=6.8 unit=mm
